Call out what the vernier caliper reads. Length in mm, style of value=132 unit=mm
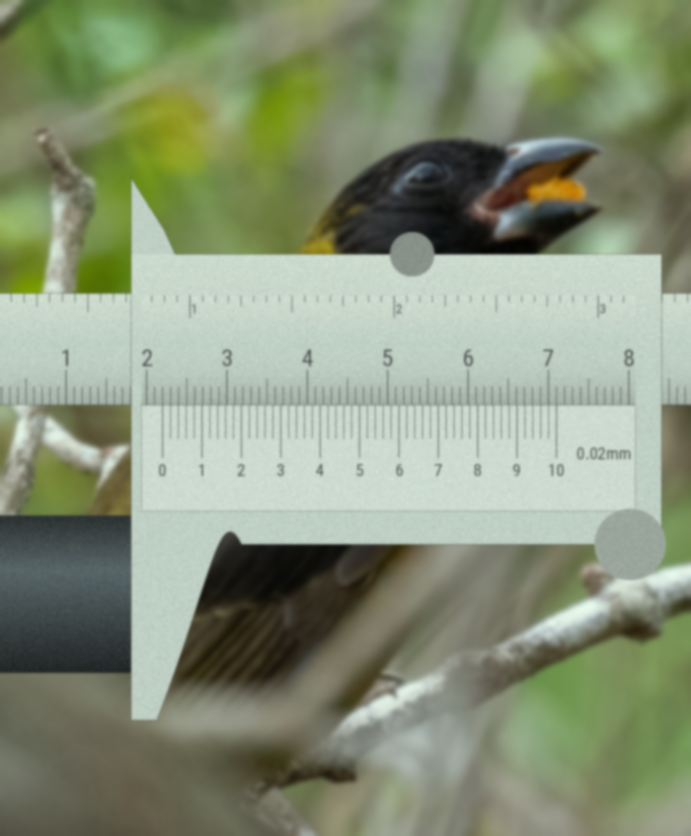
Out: value=22.0 unit=mm
